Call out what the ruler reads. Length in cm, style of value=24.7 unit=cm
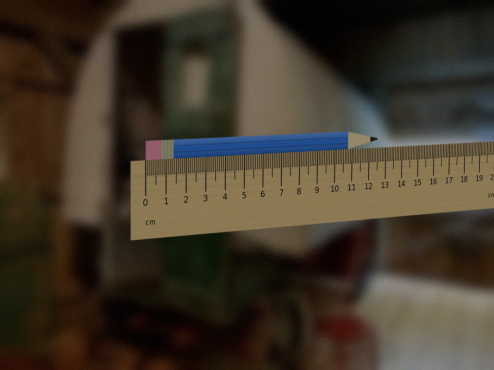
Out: value=12.5 unit=cm
